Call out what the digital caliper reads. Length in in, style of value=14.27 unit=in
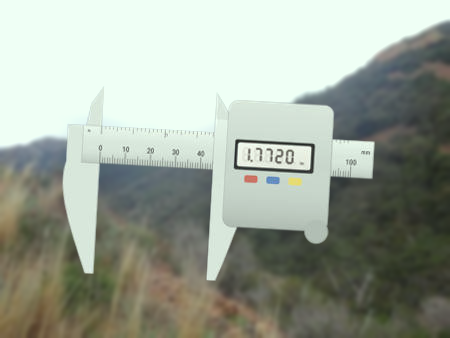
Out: value=1.7720 unit=in
